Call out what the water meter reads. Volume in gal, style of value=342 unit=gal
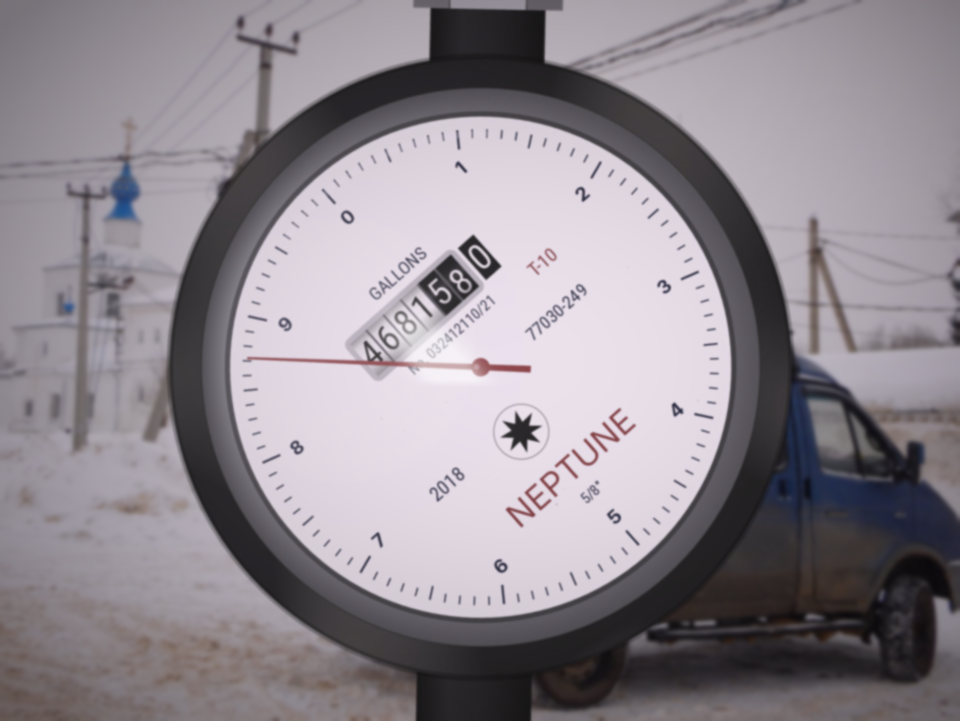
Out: value=4681578.7 unit=gal
